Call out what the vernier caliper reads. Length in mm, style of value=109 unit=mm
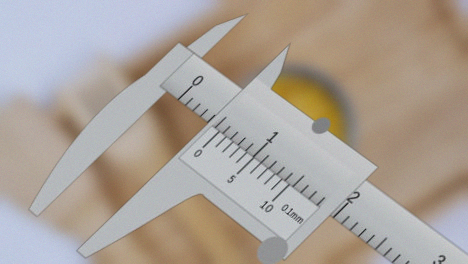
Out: value=5.6 unit=mm
